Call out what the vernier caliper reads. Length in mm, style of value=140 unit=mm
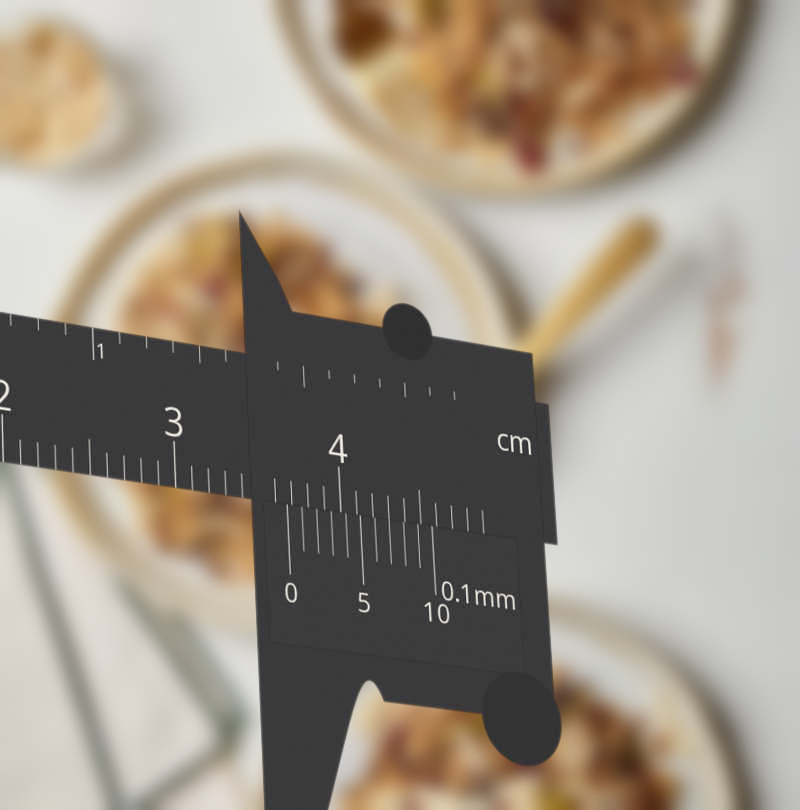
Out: value=36.7 unit=mm
